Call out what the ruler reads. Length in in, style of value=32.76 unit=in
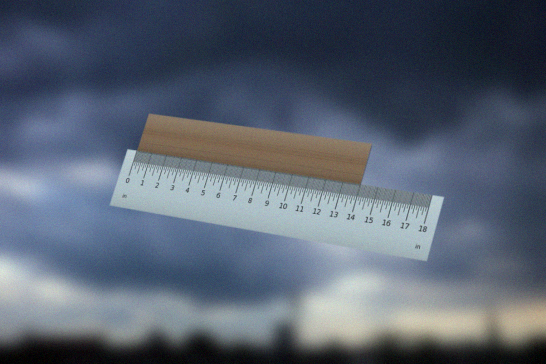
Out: value=14 unit=in
